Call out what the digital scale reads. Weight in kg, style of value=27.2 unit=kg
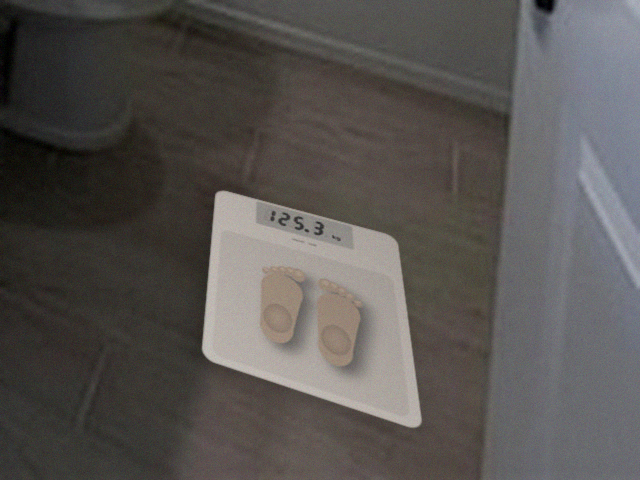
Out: value=125.3 unit=kg
